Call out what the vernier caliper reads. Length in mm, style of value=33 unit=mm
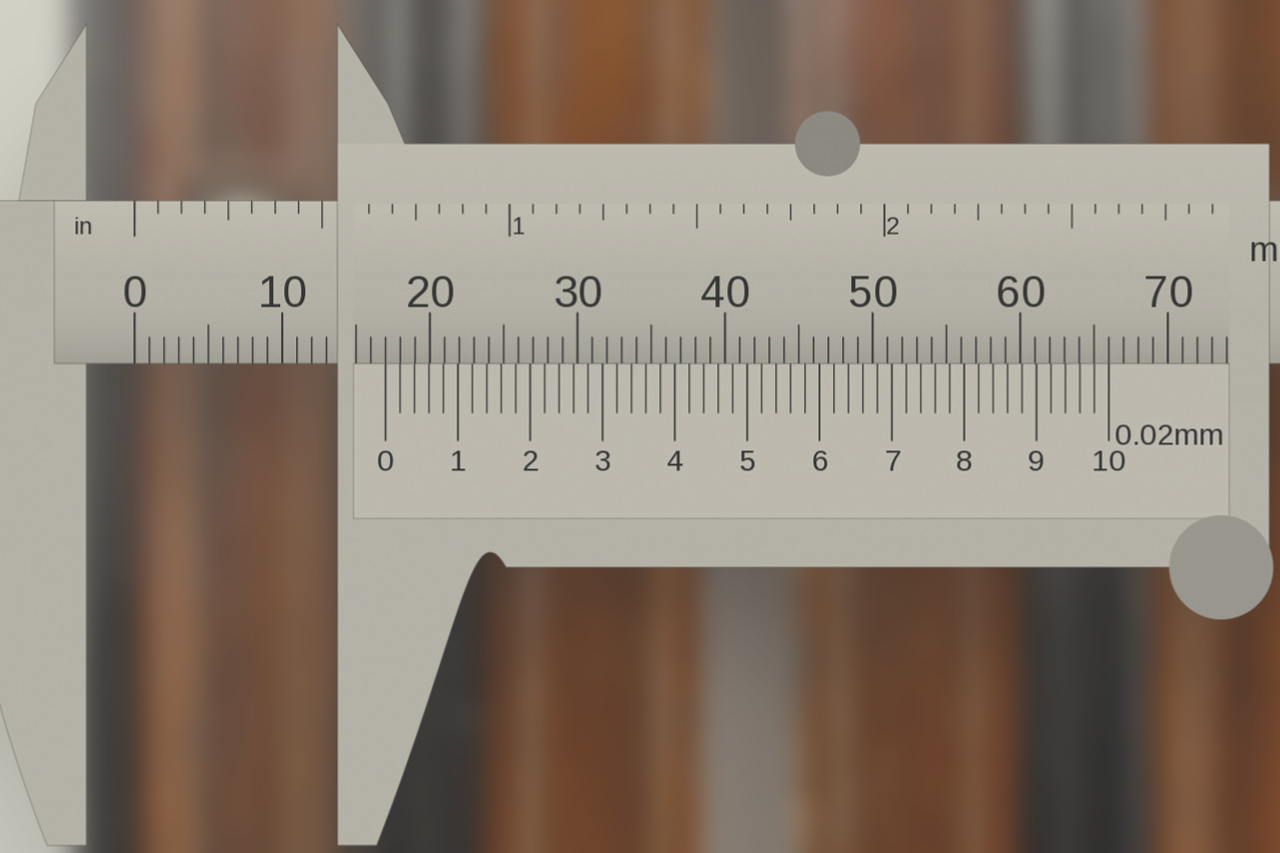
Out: value=17.0 unit=mm
